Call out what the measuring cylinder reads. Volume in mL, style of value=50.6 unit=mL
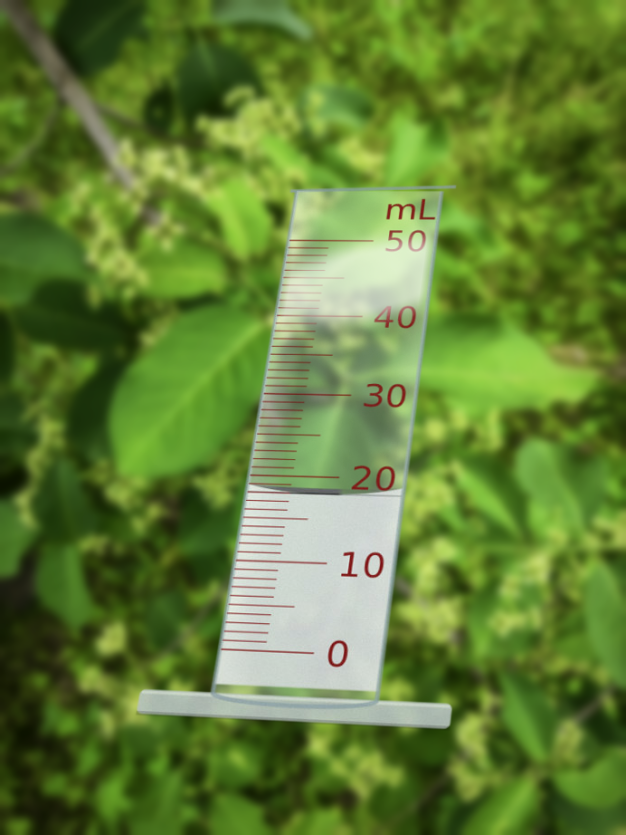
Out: value=18 unit=mL
